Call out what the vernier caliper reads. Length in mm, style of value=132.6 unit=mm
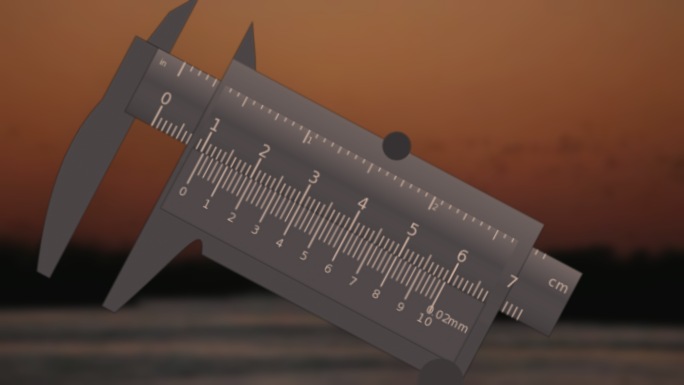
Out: value=10.5 unit=mm
